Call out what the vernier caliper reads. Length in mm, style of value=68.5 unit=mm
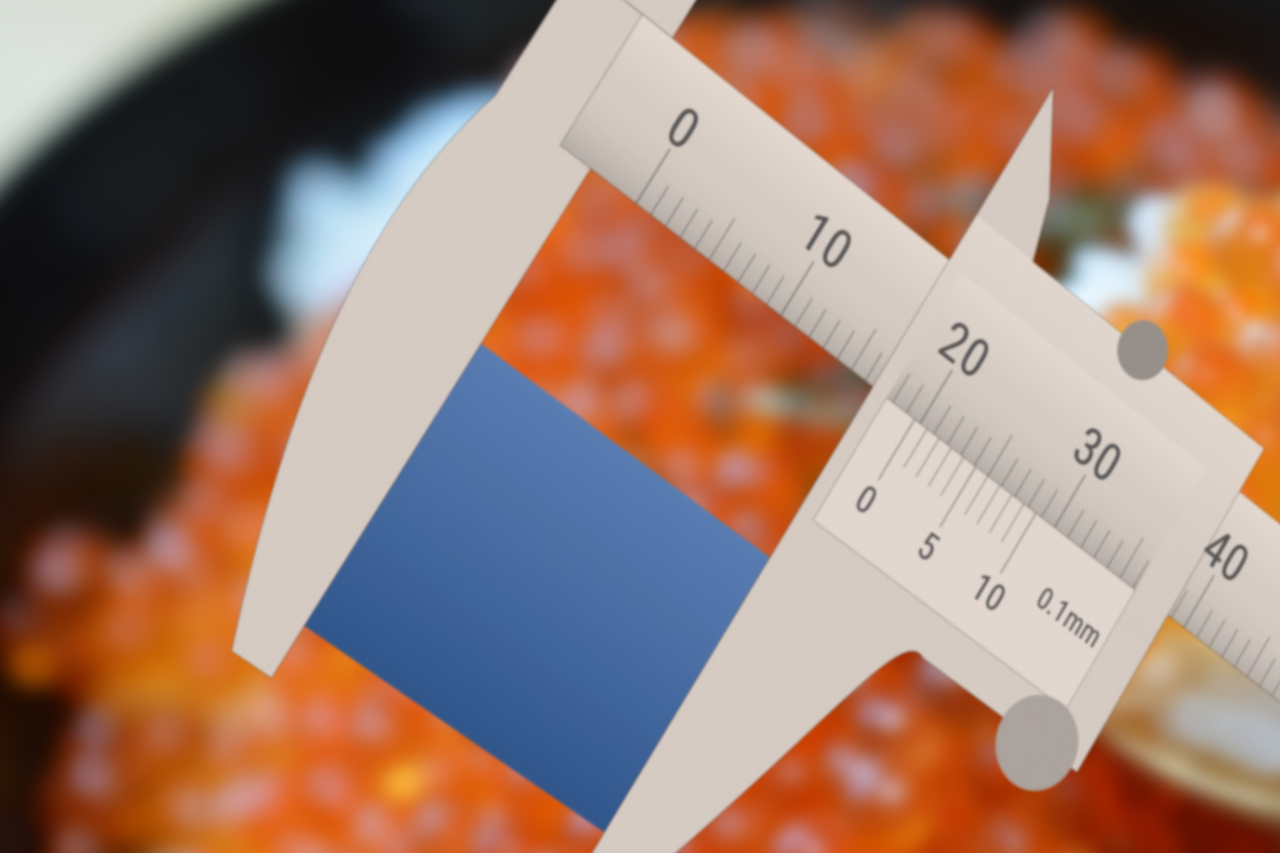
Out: value=19.6 unit=mm
